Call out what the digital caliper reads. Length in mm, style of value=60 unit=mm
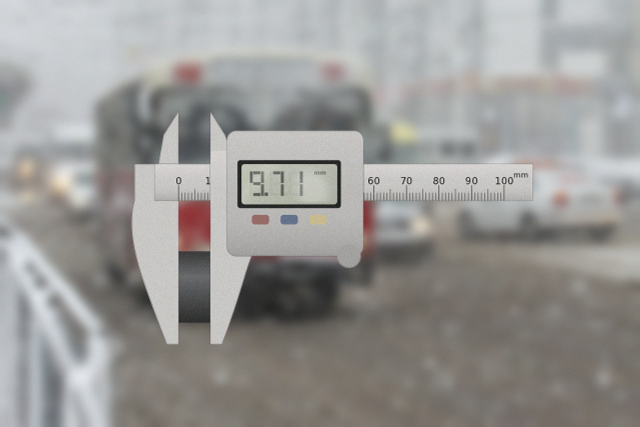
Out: value=9.71 unit=mm
